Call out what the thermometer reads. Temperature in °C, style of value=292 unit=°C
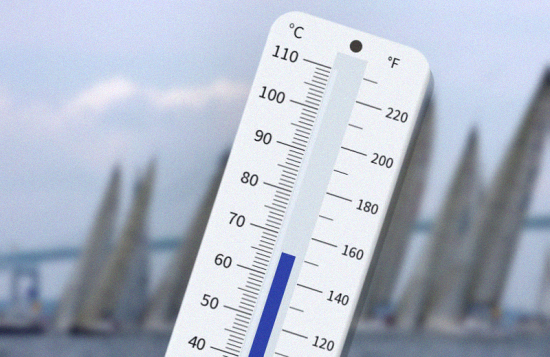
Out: value=66 unit=°C
